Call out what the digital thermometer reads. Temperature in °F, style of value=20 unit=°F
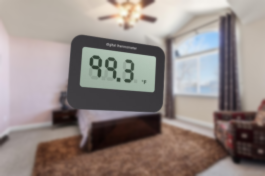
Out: value=99.3 unit=°F
